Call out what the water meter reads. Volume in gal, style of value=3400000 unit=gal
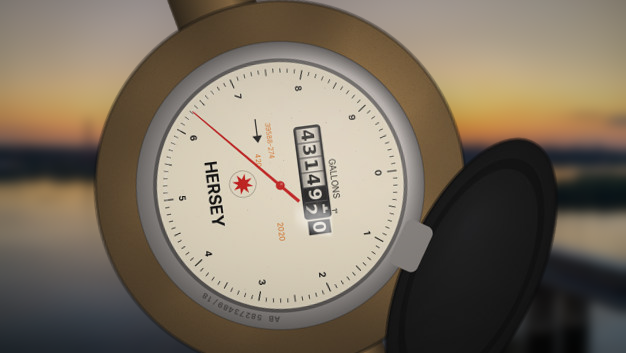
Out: value=4314916.3 unit=gal
